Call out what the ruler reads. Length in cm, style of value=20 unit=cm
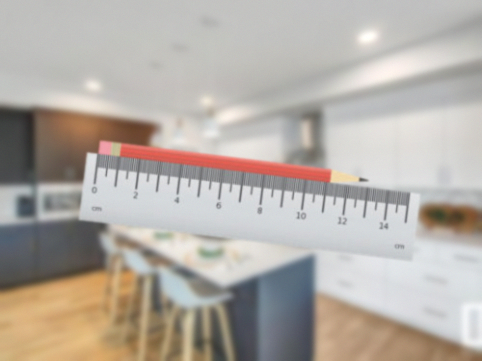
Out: value=13 unit=cm
